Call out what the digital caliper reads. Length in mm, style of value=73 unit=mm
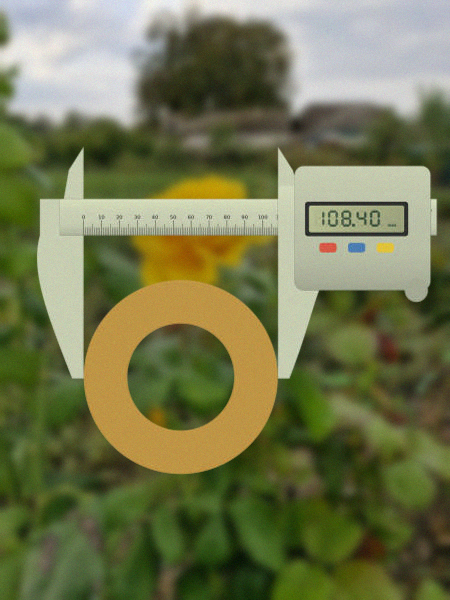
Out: value=108.40 unit=mm
